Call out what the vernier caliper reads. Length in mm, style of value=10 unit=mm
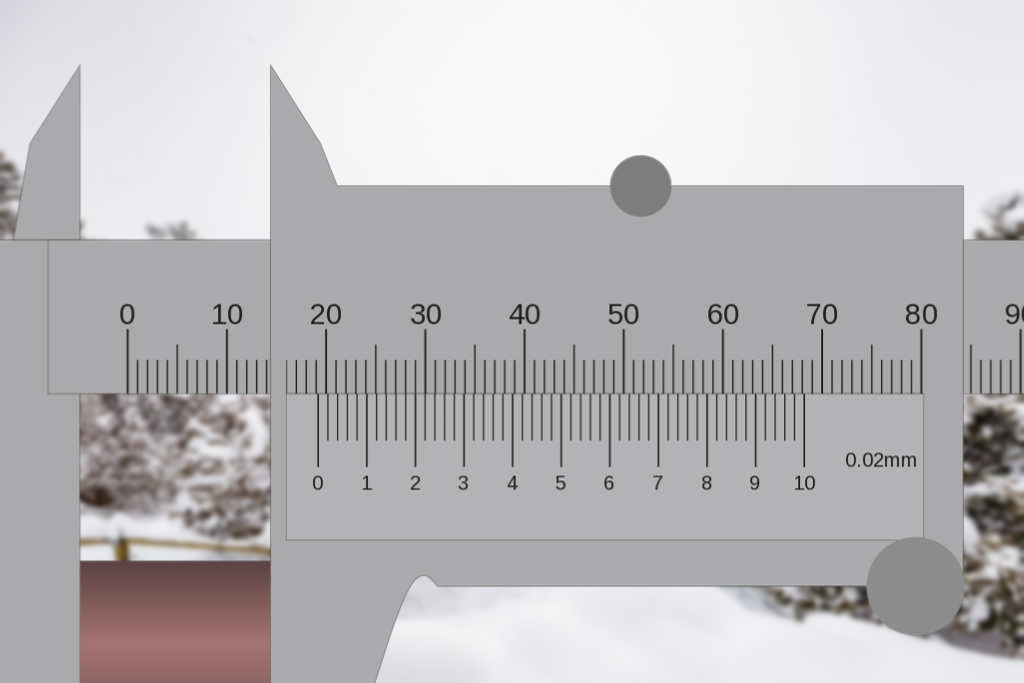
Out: value=19.2 unit=mm
